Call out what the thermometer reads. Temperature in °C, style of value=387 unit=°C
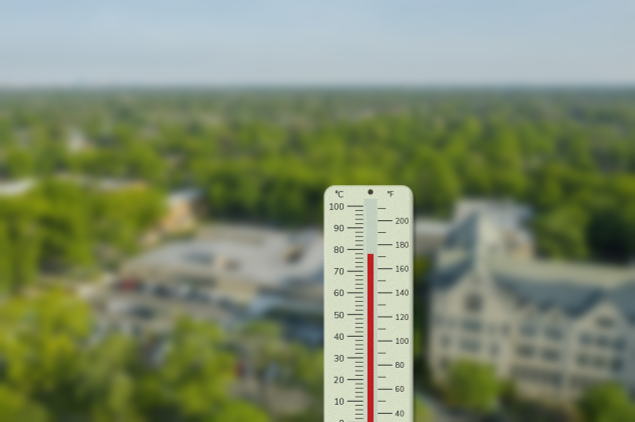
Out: value=78 unit=°C
